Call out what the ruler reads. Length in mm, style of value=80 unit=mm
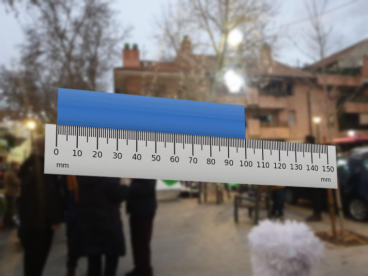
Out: value=100 unit=mm
